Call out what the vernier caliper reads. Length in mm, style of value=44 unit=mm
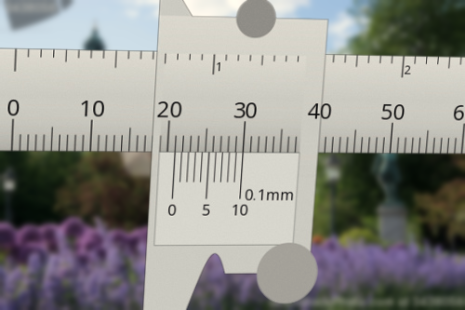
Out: value=21.0 unit=mm
